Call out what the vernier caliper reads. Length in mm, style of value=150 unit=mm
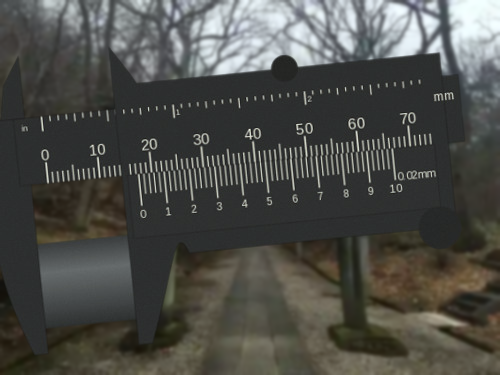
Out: value=17.5 unit=mm
